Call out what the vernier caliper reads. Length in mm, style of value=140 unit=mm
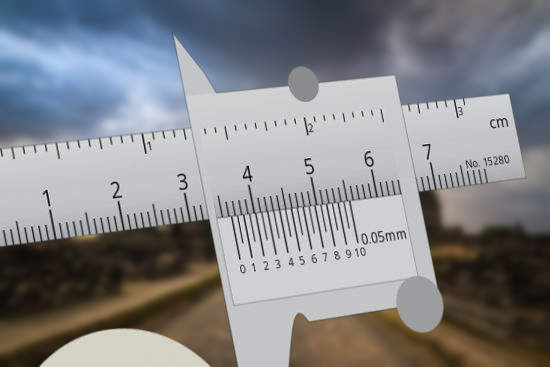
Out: value=36.4 unit=mm
